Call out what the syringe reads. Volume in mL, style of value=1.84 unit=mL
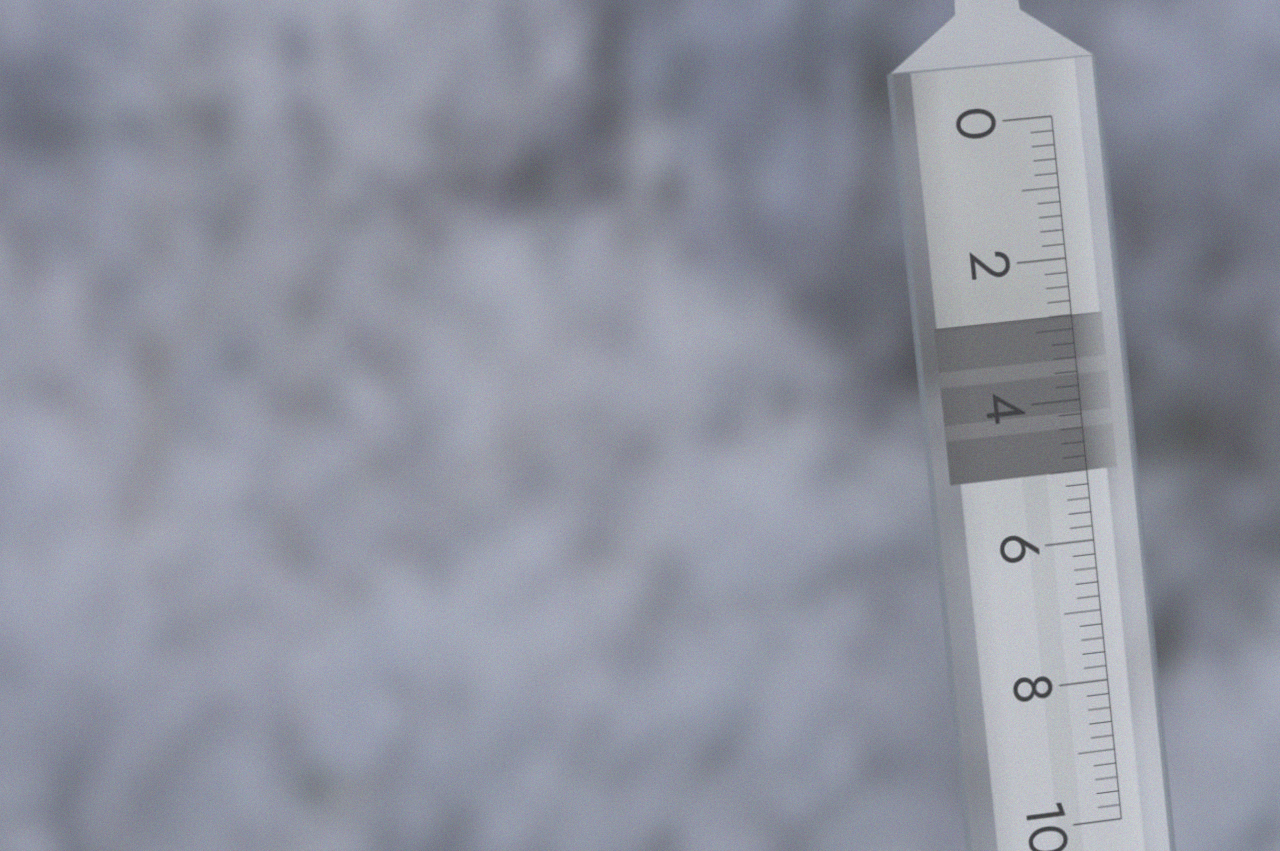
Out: value=2.8 unit=mL
